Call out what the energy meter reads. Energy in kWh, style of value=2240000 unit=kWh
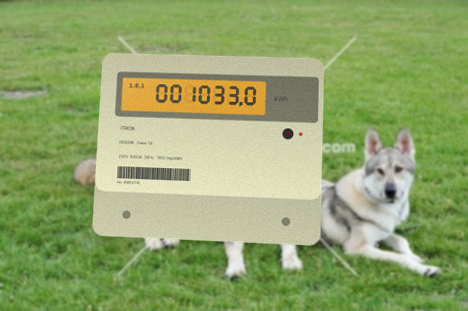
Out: value=1033.0 unit=kWh
